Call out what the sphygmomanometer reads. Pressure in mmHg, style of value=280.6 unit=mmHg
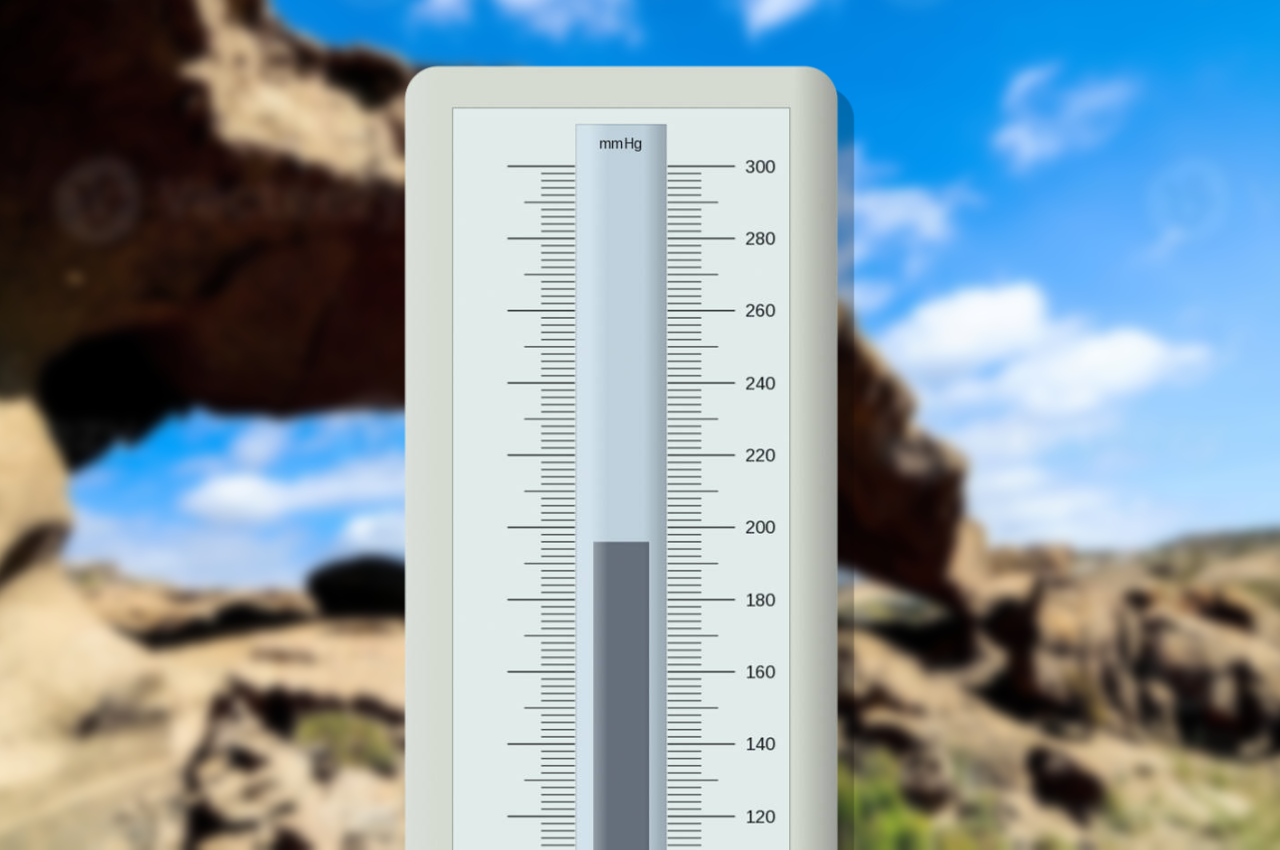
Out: value=196 unit=mmHg
